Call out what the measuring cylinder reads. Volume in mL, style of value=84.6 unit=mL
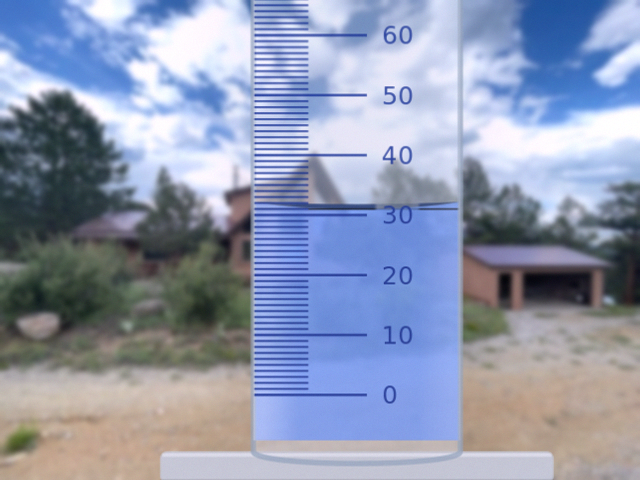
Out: value=31 unit=mL
